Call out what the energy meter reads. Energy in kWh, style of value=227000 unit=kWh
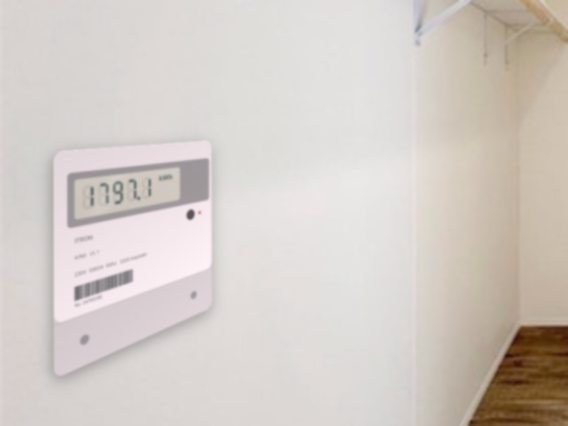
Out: value=1797.1 unit=kWh
